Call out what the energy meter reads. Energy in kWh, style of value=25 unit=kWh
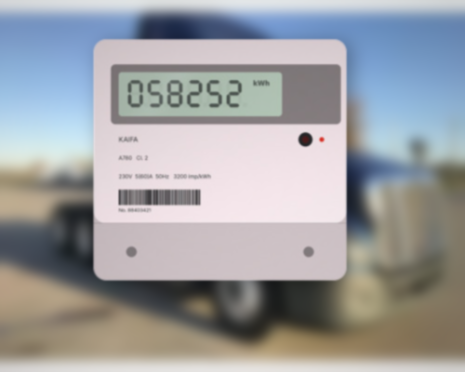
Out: value=58252 unit=kWh
